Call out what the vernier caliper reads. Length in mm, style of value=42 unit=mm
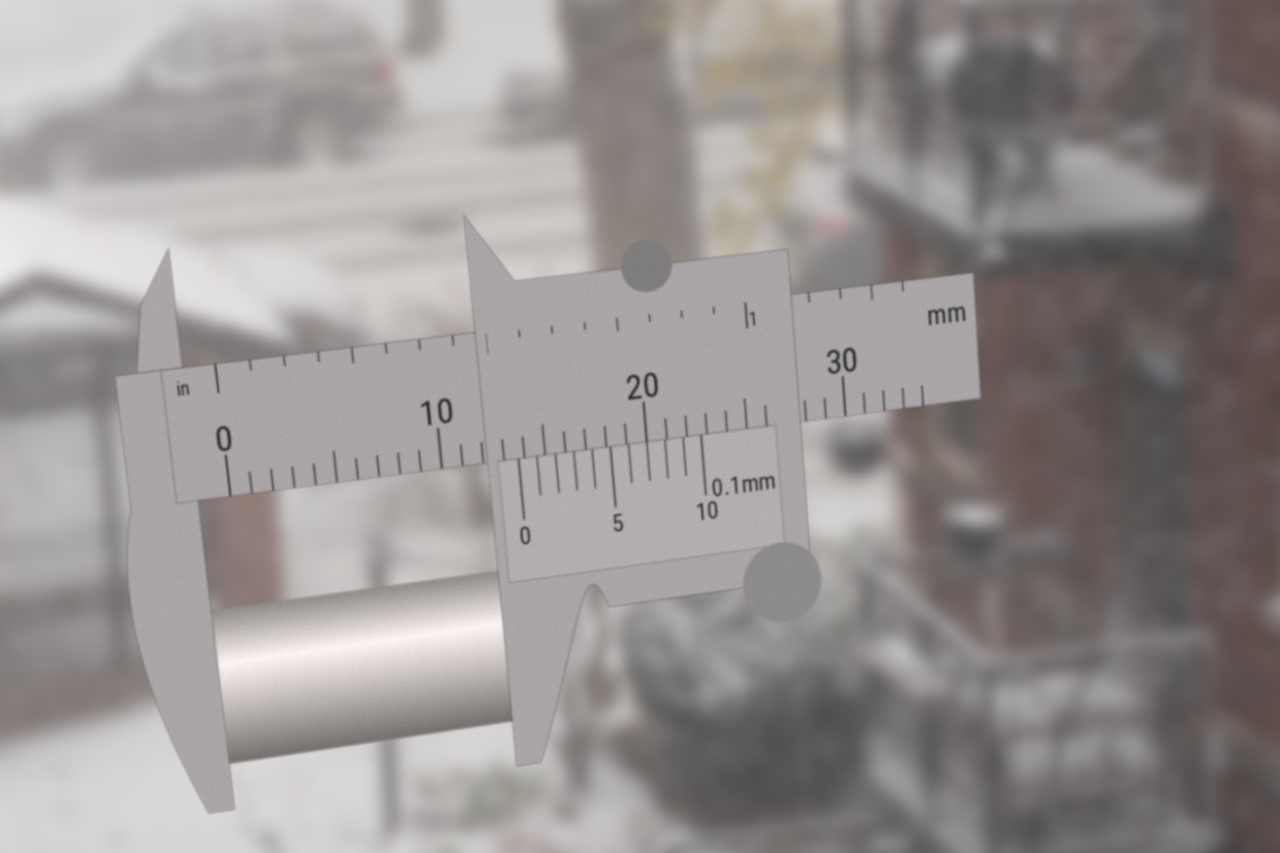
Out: value=13.7 unit=mm
